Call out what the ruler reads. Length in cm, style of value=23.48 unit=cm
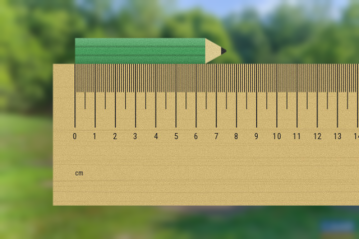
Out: value=7.5 unit=cm
